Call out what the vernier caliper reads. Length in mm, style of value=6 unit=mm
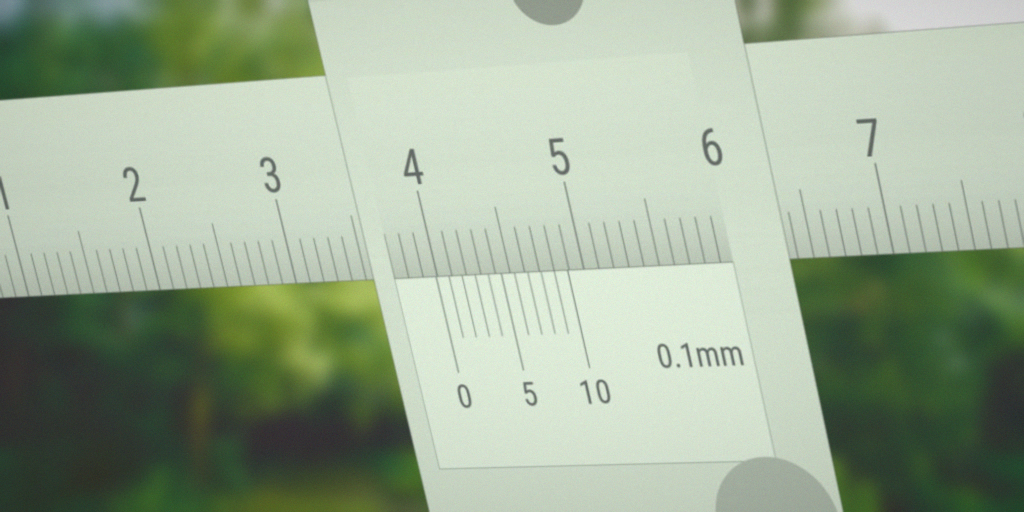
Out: value=39.9 unit=mm
